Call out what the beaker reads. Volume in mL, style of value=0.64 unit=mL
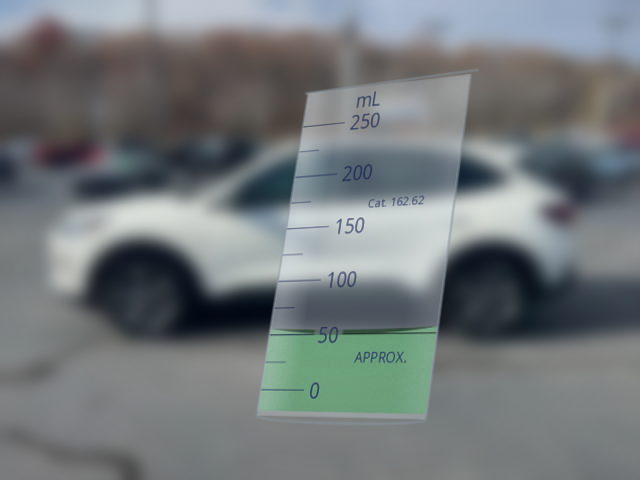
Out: value=50 unit=mL
